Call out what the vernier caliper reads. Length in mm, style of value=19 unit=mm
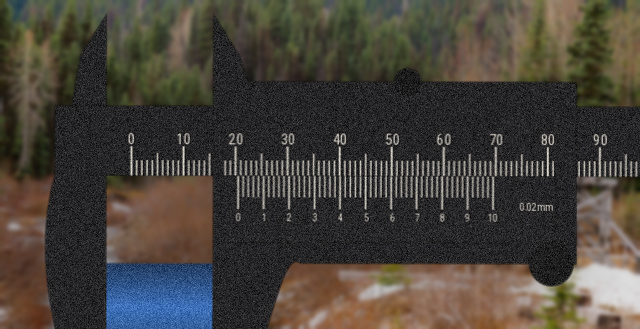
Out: value=20.5 unit=mm
